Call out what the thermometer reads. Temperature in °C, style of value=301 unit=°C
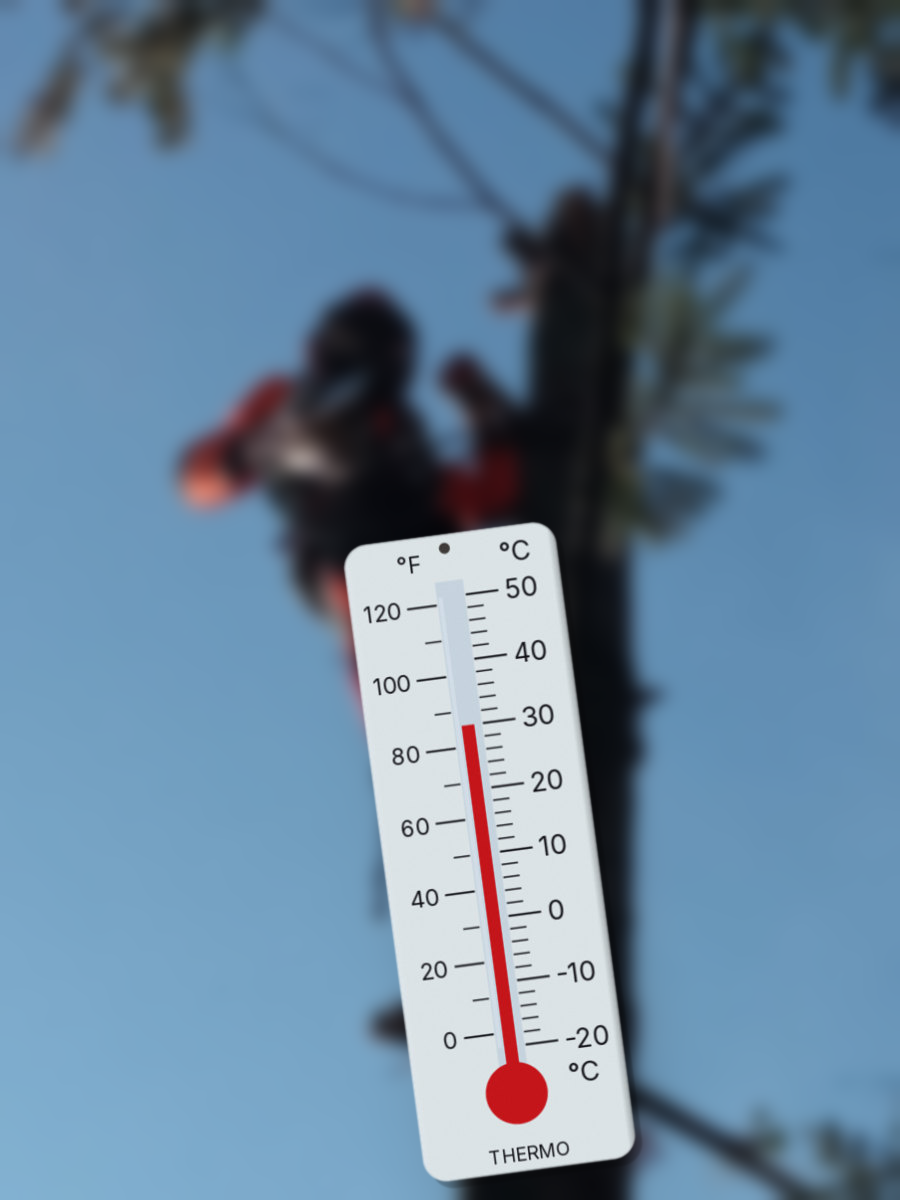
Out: value=30 unit=°C
